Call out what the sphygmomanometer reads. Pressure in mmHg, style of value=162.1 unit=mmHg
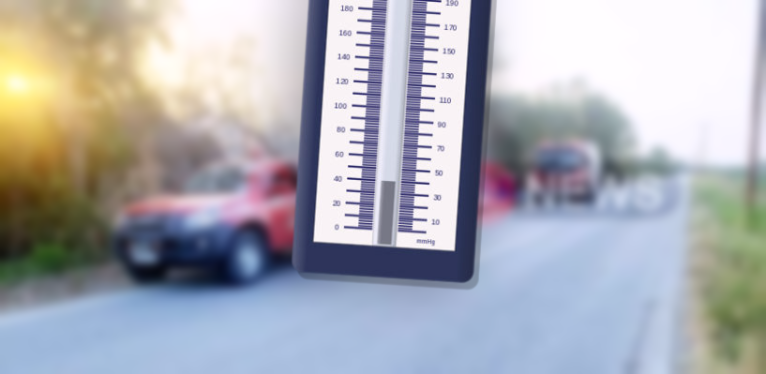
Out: value=40 unit=mmHg
